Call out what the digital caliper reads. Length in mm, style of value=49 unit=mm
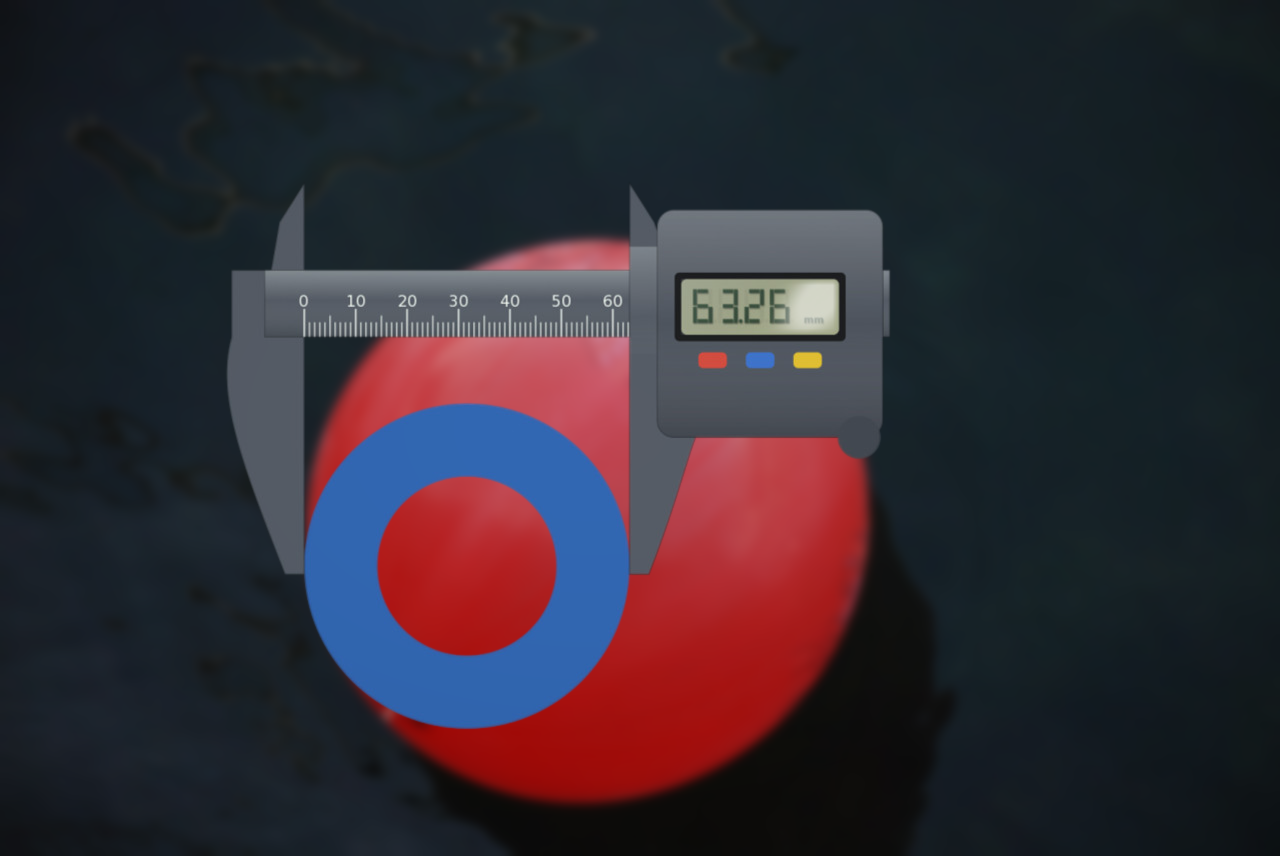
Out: value=63.26 unit=mm
